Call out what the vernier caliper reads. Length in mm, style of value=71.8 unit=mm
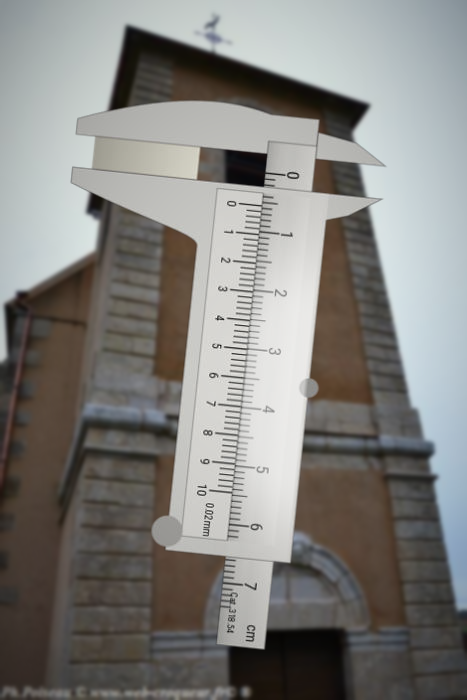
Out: value=5.6 unit=mm
